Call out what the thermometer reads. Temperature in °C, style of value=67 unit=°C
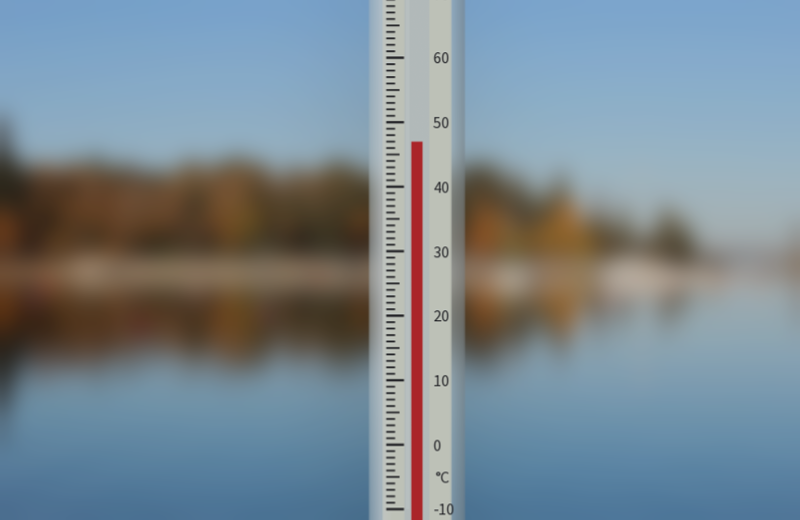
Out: value=47 unit=°C
